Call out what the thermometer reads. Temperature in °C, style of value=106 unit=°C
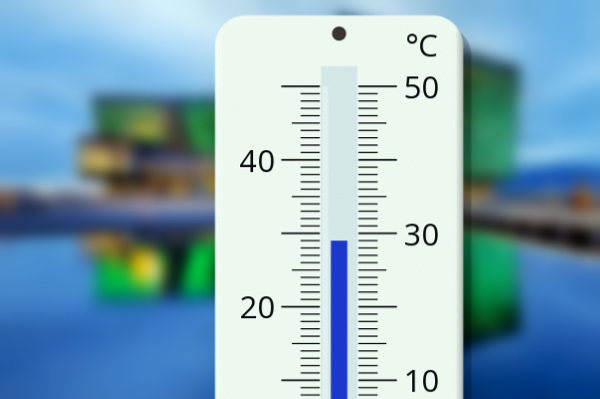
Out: value=29 unit=°C
